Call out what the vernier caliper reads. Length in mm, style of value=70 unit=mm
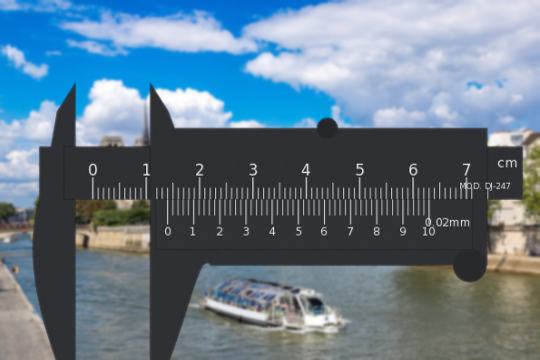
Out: value=14.0 unit=mm
